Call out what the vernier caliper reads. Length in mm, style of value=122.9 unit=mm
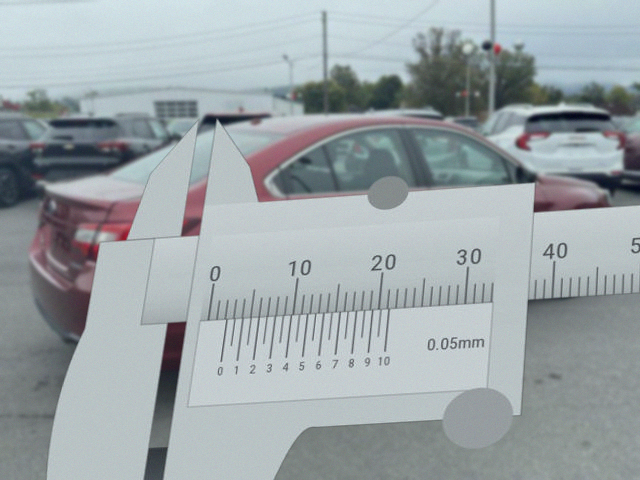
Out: value=2.2 unit=mm
